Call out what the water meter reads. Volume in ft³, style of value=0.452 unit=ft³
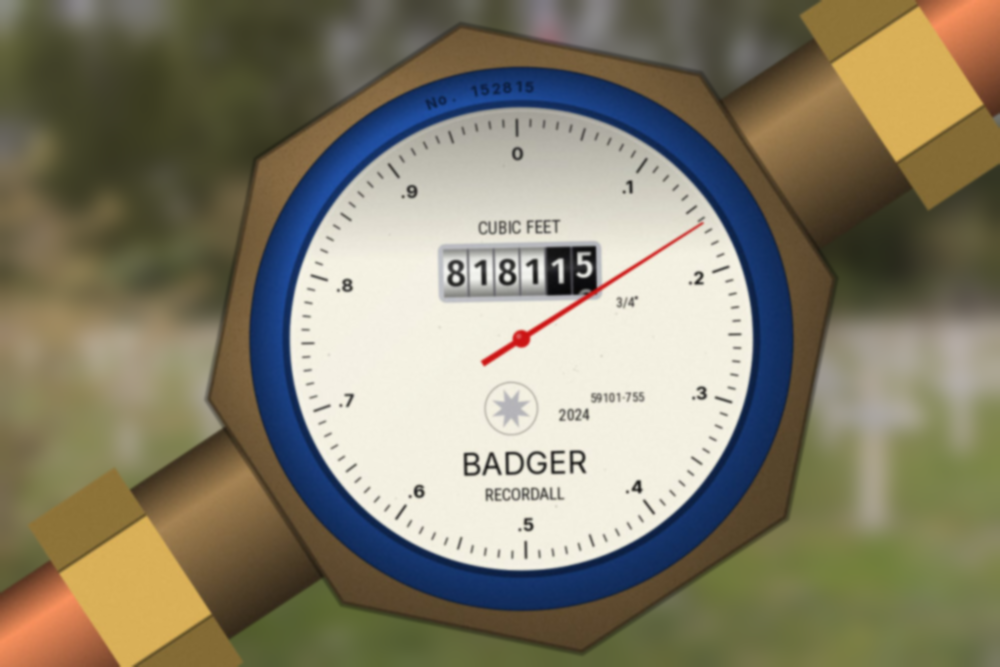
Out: value=818115.16 unit=ft³
